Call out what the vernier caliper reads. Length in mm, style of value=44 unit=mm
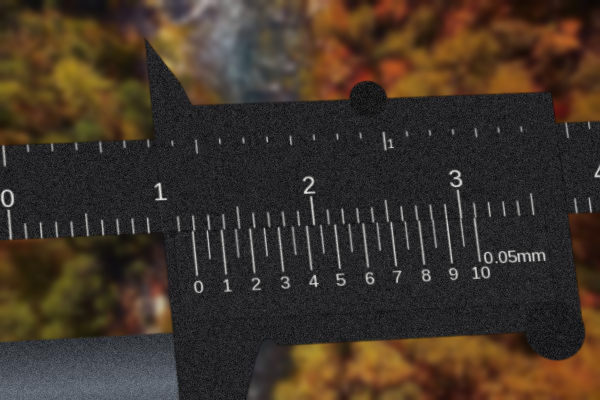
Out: value=11.9 unit=mm
